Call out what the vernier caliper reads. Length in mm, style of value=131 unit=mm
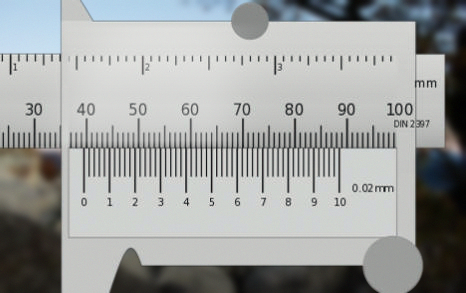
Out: value=39.5 unit=mm
